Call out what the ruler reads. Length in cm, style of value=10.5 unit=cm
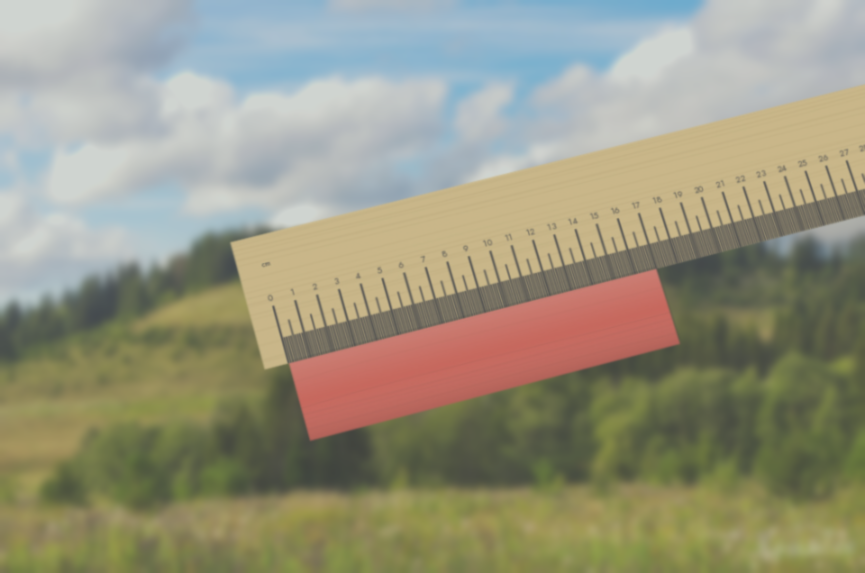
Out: value=17 unit=cm
